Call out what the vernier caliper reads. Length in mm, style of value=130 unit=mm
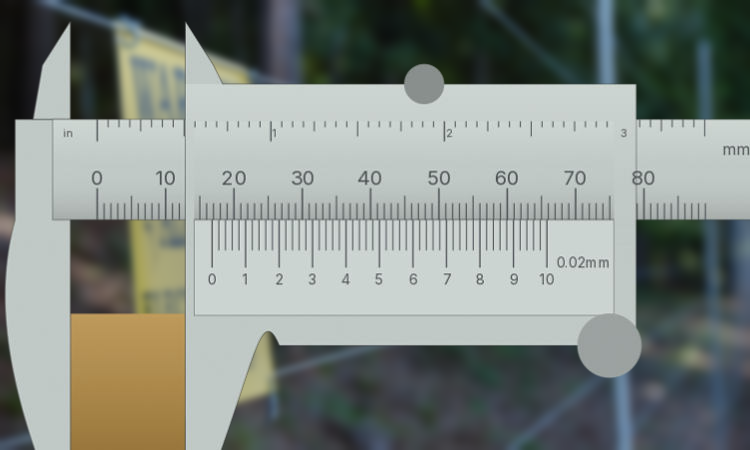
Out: value=16.8 unit=mm
